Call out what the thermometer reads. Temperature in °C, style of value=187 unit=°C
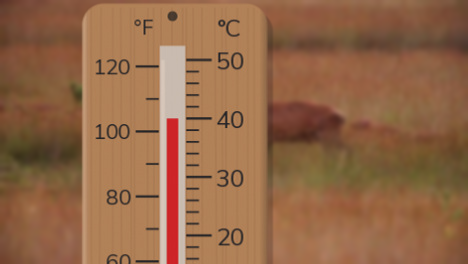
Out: value=40 unit=°C
